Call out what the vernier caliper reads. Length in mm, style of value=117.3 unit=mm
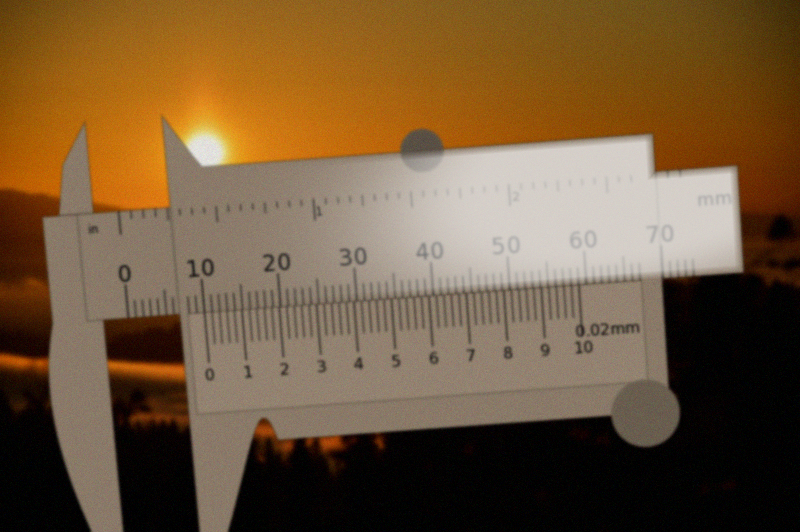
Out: value=10.0 unit=mm
